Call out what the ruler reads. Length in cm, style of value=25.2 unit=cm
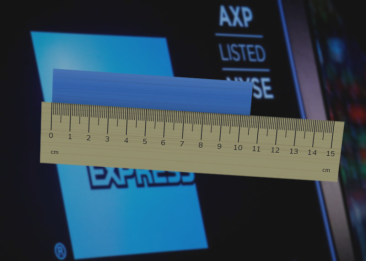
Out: value=10.5 unit=cm
